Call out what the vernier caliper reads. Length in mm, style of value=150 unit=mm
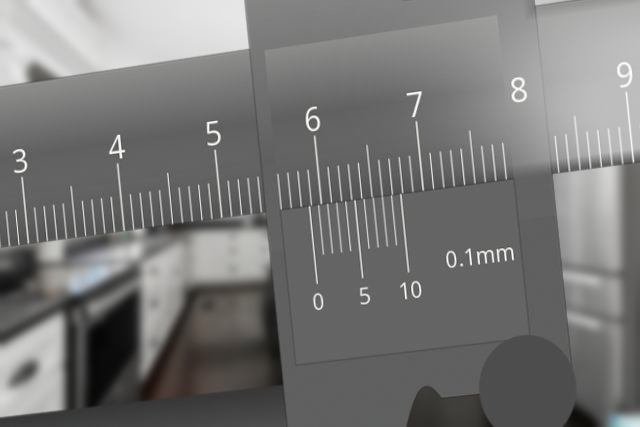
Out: value=58.8 unit=mm
